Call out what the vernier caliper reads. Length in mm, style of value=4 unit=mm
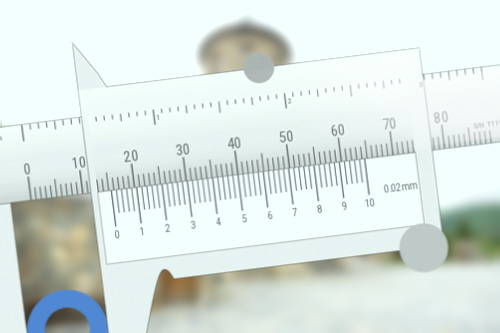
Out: value=15.5 unit=mm
